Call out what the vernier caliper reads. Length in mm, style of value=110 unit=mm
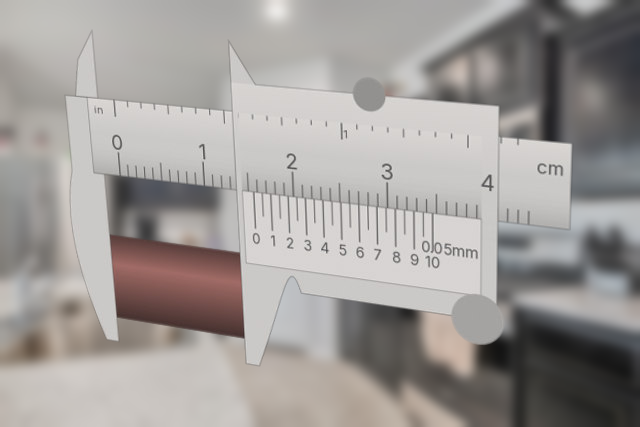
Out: value=15.6 unit=mm
